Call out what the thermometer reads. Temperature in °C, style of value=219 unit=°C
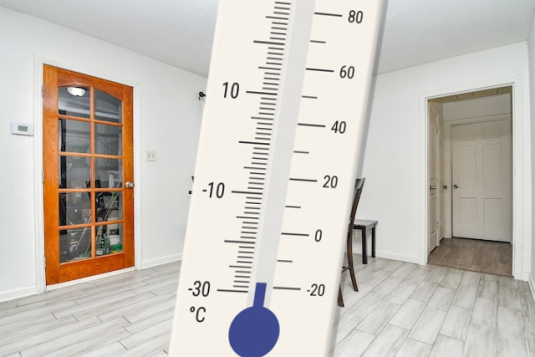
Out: value=-28 unit=°C
